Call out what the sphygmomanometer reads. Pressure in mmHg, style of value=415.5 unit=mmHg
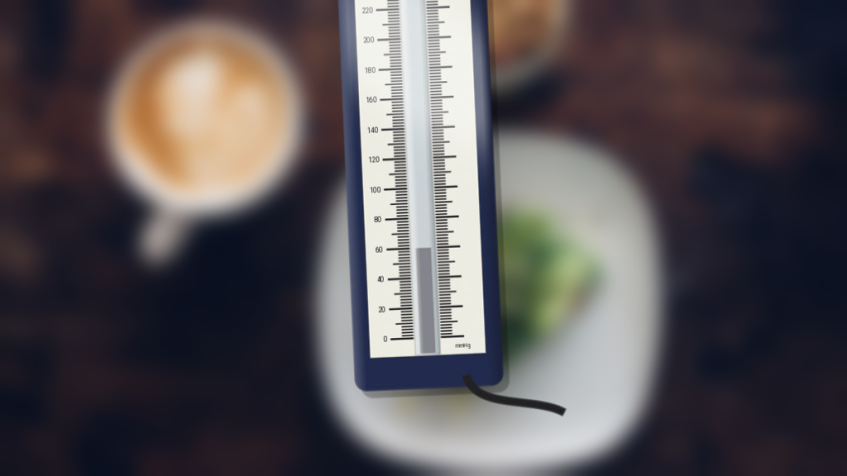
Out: value=60 unit=mmHg
